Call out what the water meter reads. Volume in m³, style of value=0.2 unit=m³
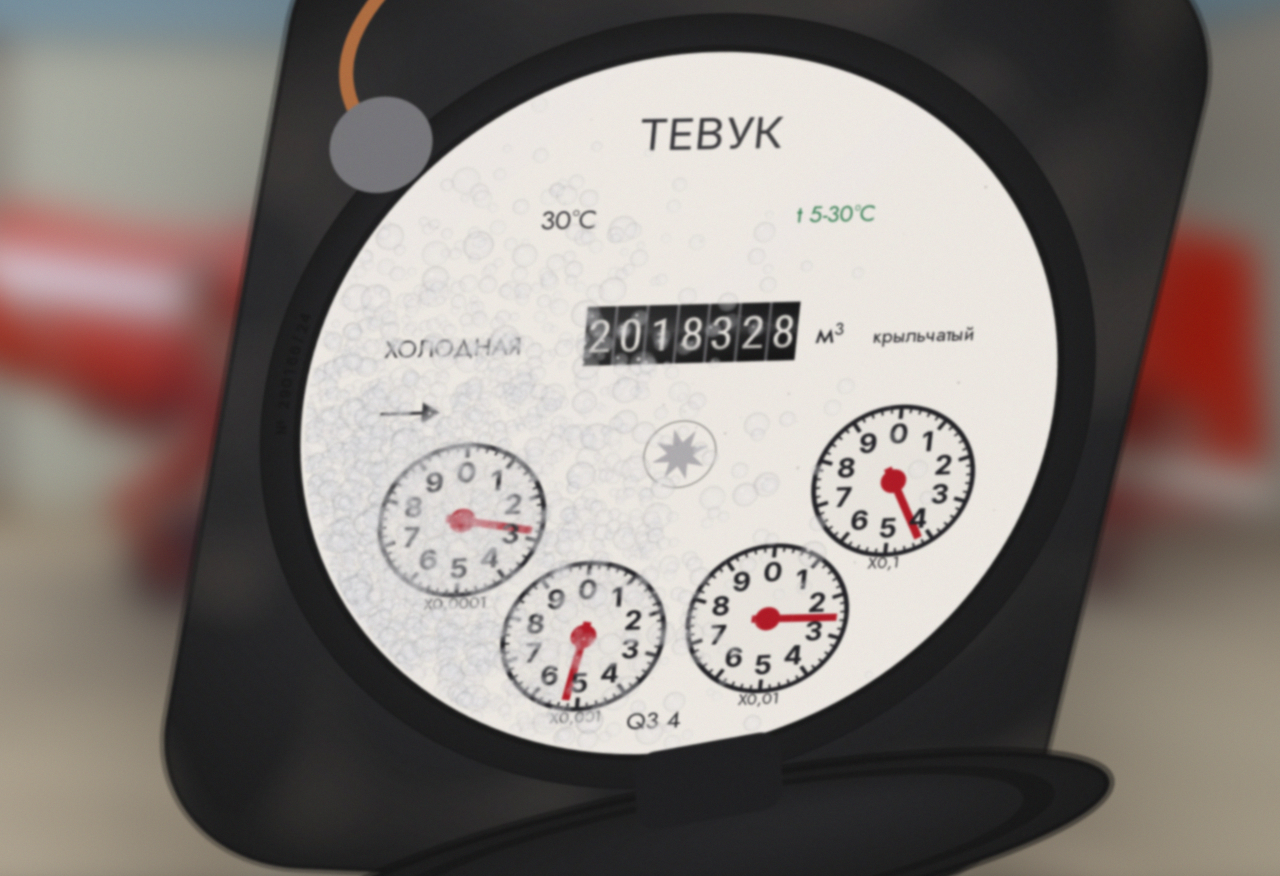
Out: value=2018328.4252 unit=m³
